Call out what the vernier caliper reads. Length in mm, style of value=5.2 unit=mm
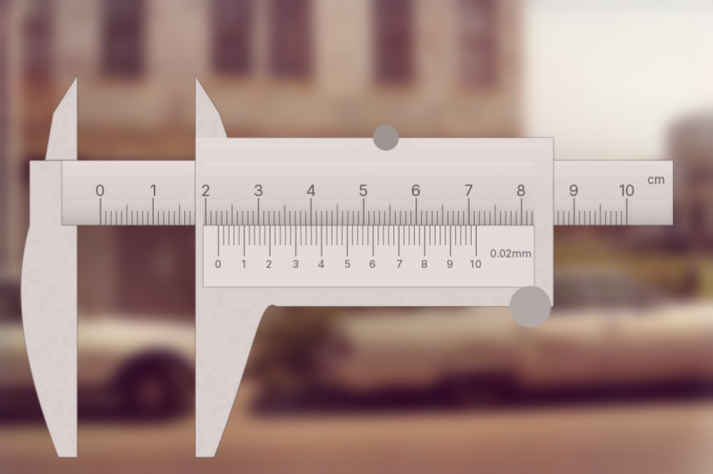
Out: value=22.4 unit=mm
